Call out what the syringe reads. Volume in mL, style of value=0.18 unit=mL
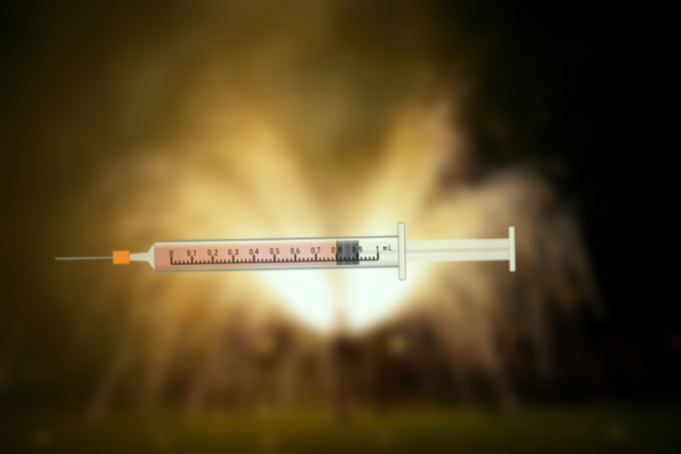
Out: value=0.8 unit=mL
